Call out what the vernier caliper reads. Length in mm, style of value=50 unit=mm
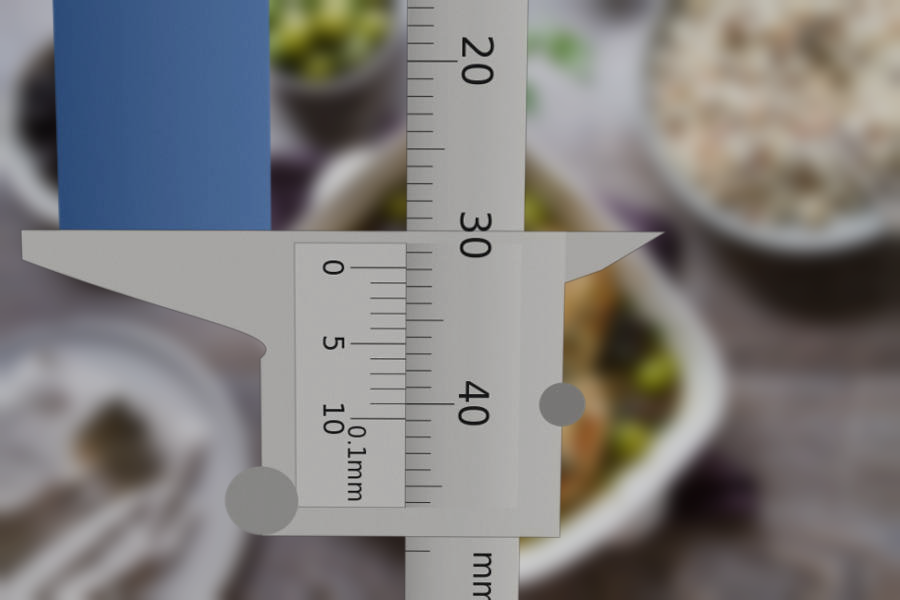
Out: value=31.9 unit=mm
